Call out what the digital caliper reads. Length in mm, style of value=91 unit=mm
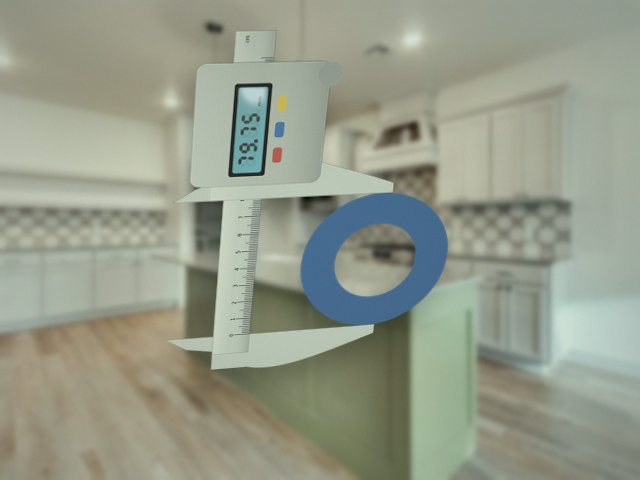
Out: value=79.75 unit=mm
